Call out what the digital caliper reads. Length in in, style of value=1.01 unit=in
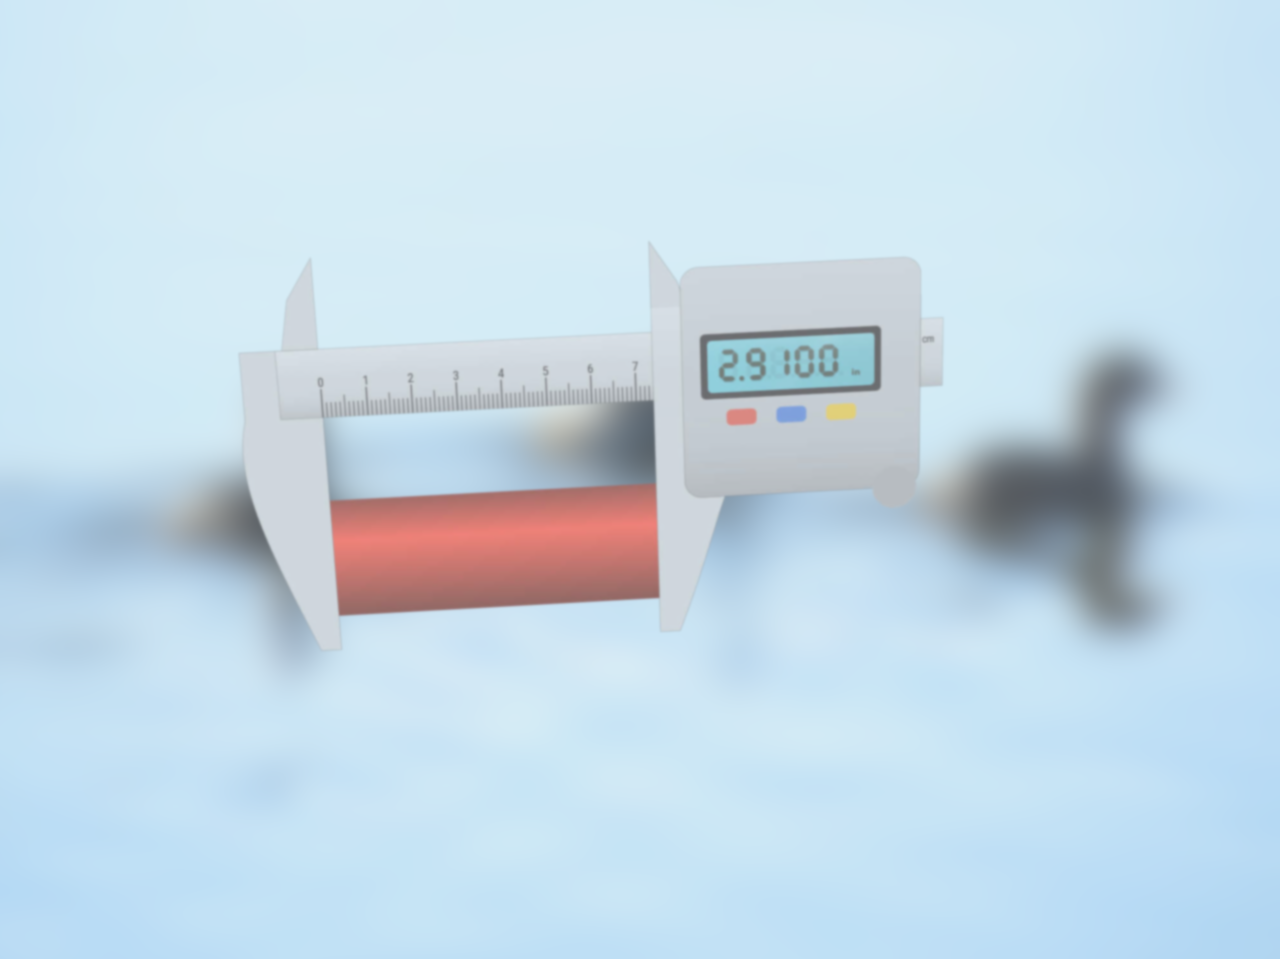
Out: value=2.9100 unit=in
